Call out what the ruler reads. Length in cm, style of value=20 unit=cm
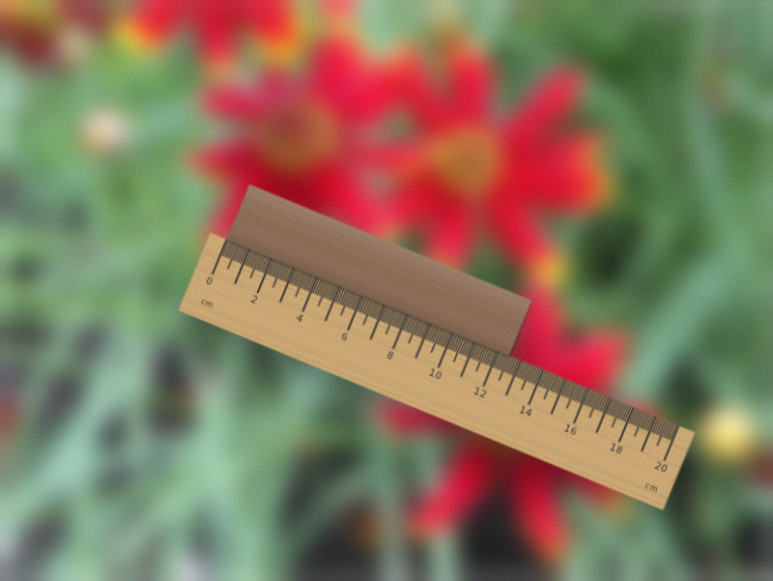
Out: value=12.5 unit=cm
